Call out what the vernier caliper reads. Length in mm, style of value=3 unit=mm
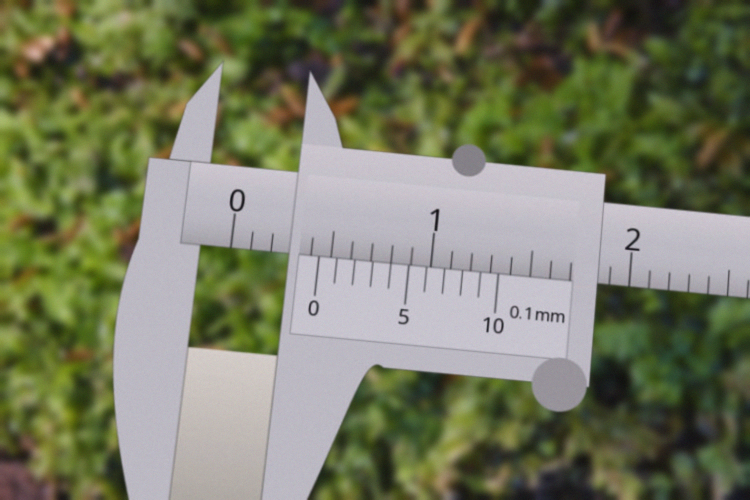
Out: value=4.4 unit=mm
